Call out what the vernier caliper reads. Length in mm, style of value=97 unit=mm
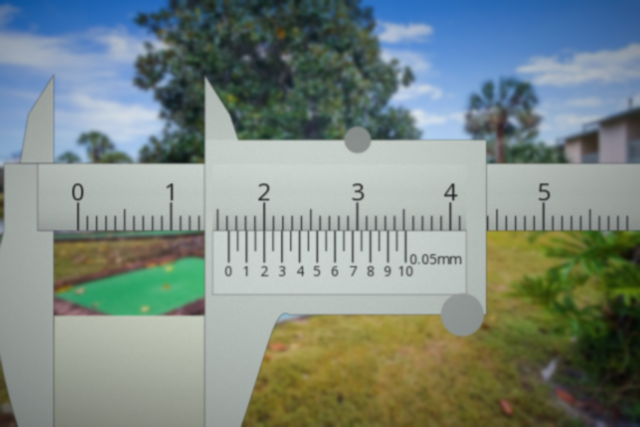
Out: value=16.2 unit=mm
